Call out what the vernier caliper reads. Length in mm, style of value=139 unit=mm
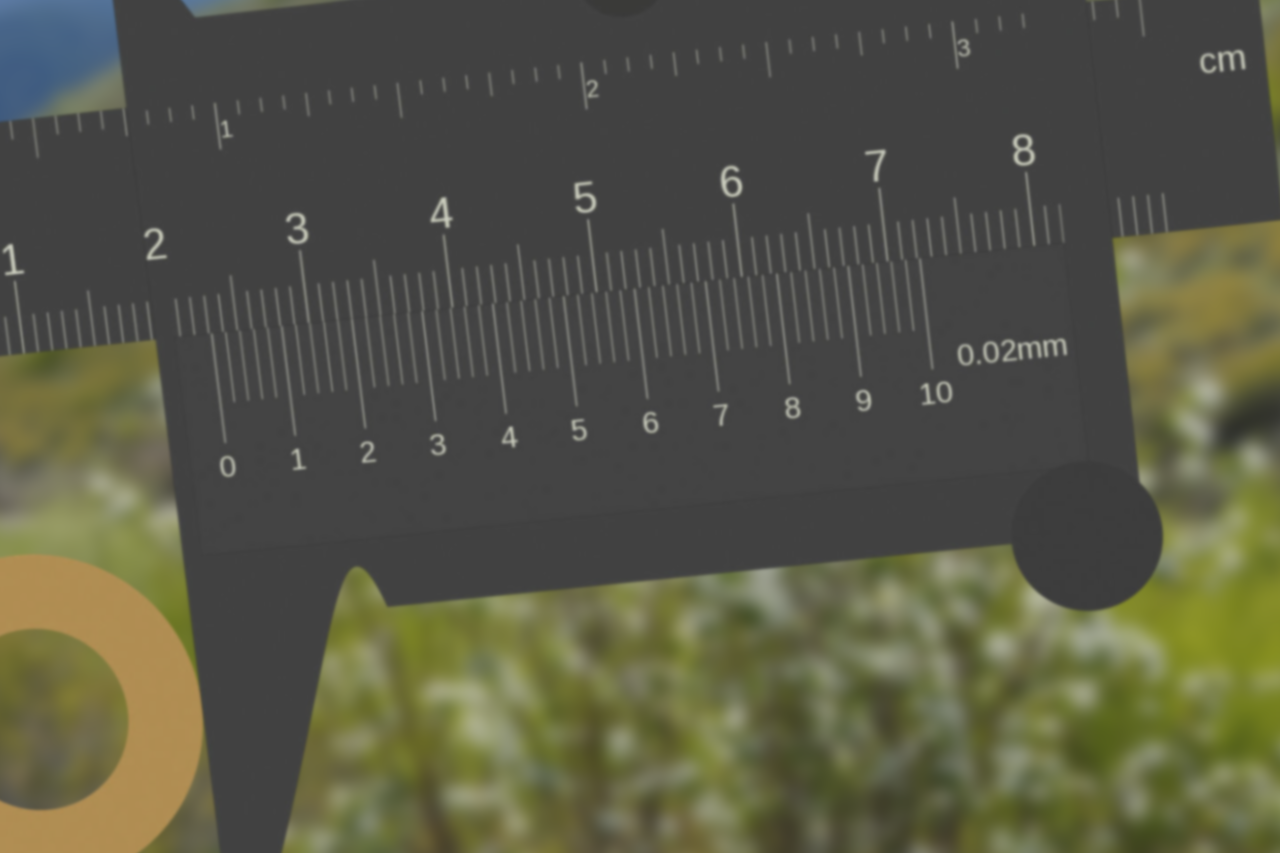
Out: value=23.2 unit=mm
